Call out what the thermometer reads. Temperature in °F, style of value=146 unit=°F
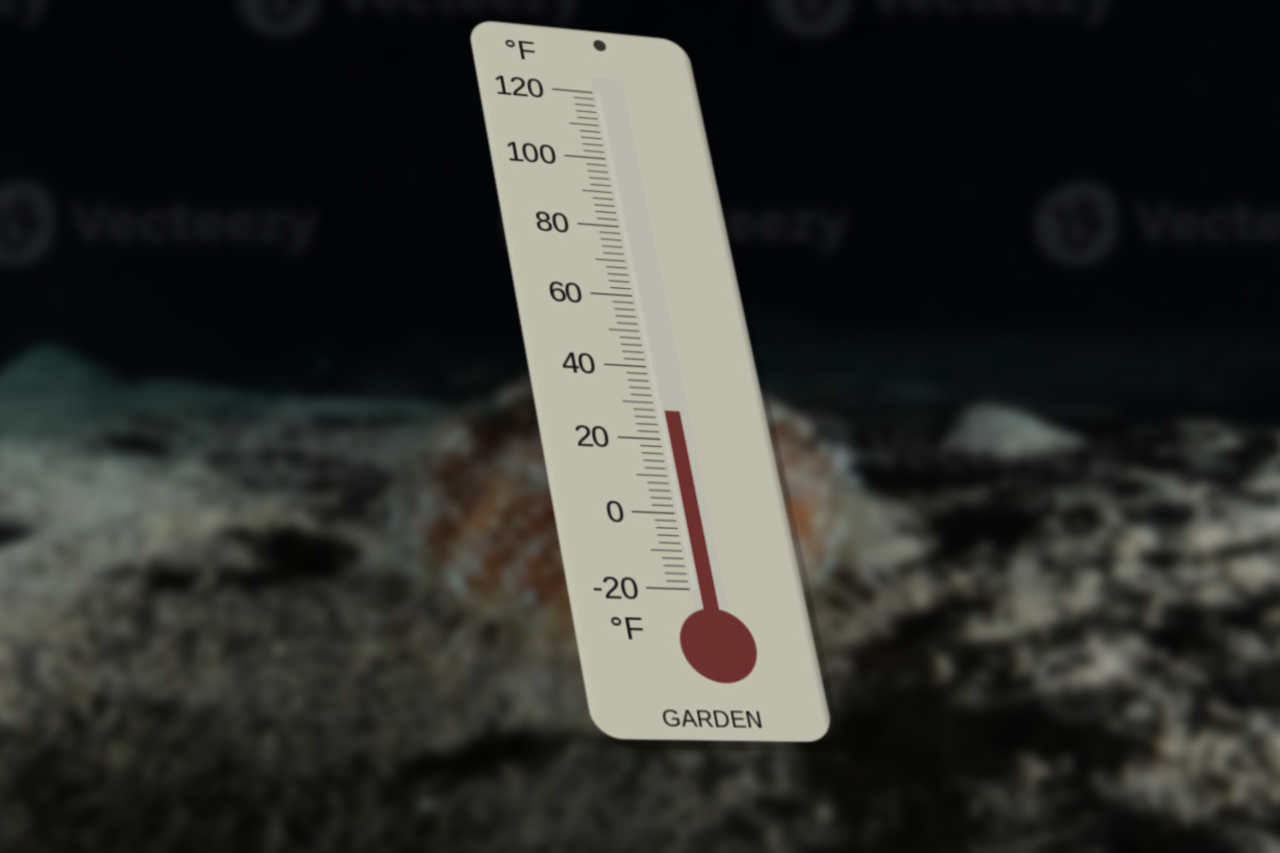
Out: value=28 unit=°F
